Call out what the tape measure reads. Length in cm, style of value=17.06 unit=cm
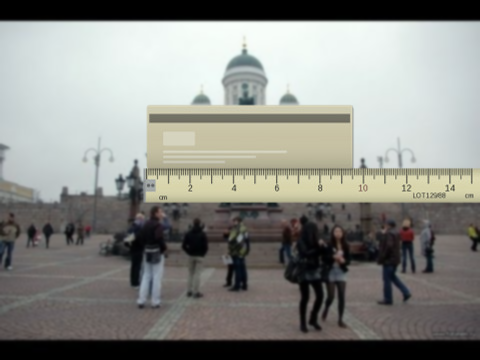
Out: value=9.5 unit=cm
